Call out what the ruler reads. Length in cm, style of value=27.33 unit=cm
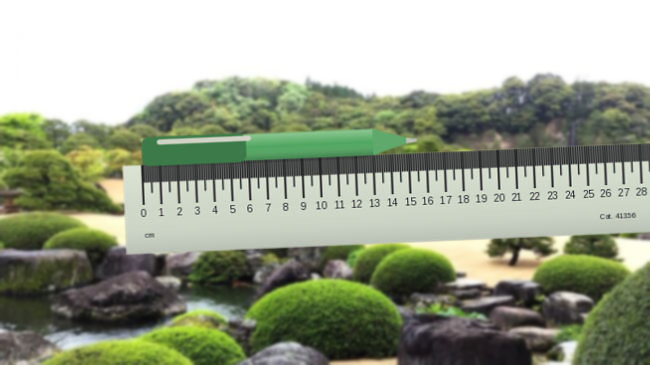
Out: value=15.5 unit=cm
